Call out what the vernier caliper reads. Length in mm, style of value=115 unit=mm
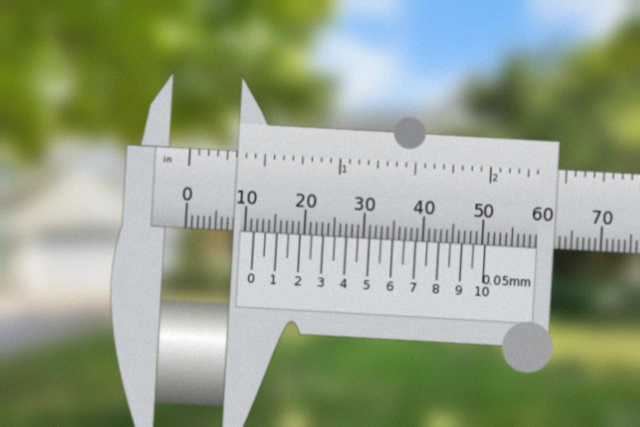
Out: value=11.5 unit=mm
